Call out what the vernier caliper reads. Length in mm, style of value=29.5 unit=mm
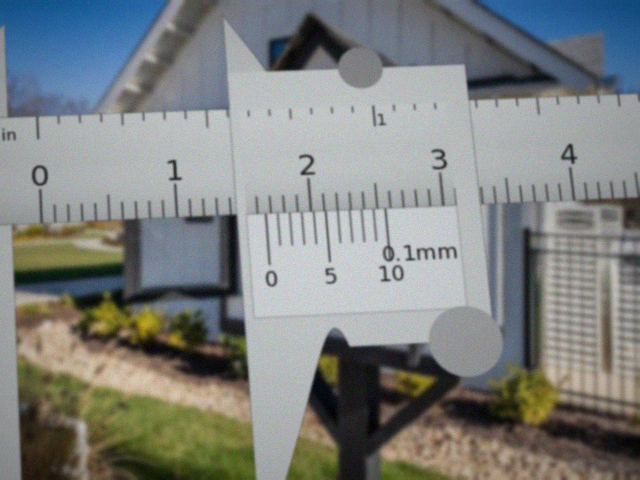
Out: value=16.6 unit=mm
